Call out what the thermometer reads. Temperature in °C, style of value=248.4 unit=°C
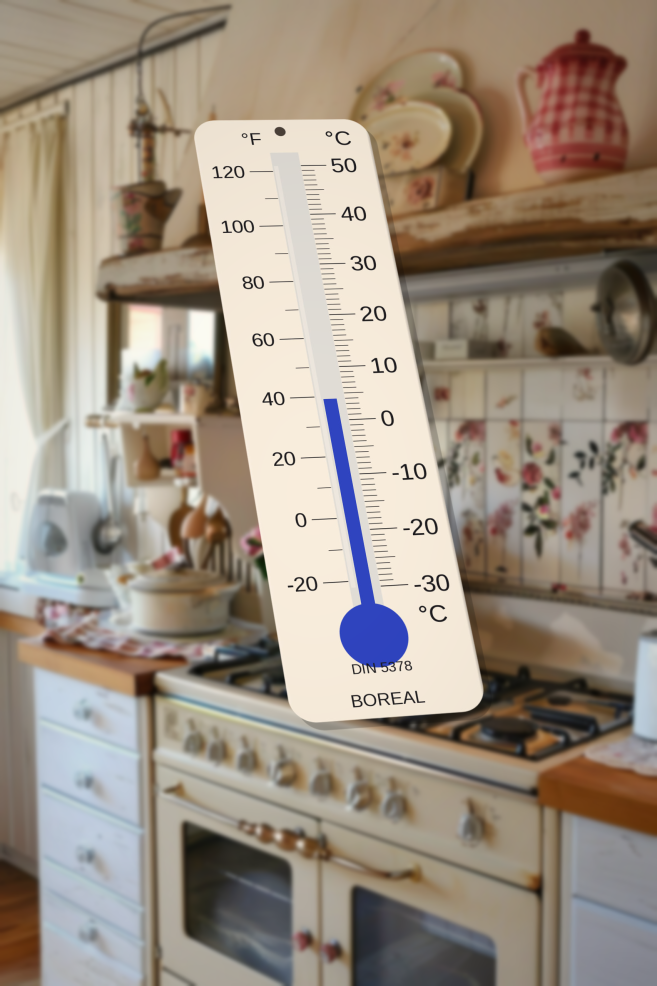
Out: value=4 unit=°C
